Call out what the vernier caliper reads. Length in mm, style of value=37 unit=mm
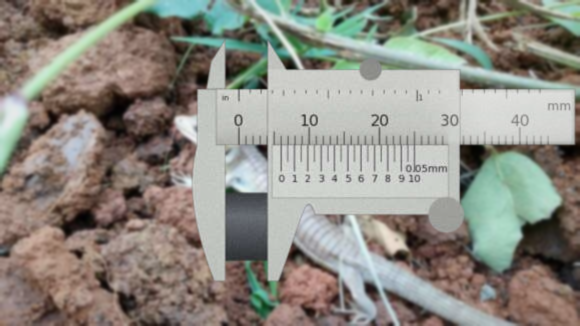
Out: value=6.0 unit=mm
